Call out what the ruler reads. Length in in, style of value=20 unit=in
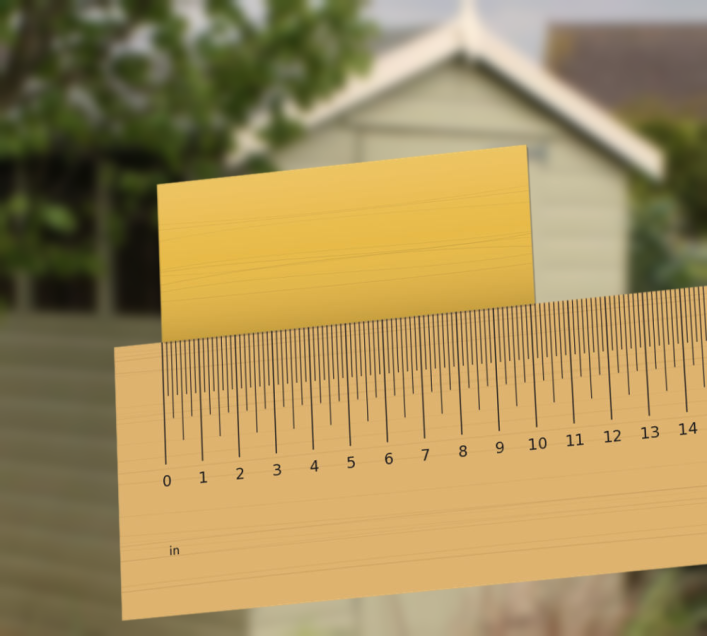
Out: value=10.125 unit=in
